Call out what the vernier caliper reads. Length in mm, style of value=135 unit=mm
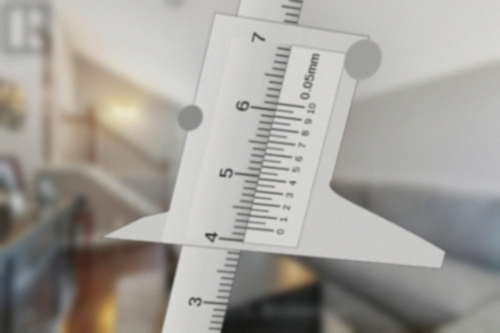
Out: value=42.0 unit=mm
